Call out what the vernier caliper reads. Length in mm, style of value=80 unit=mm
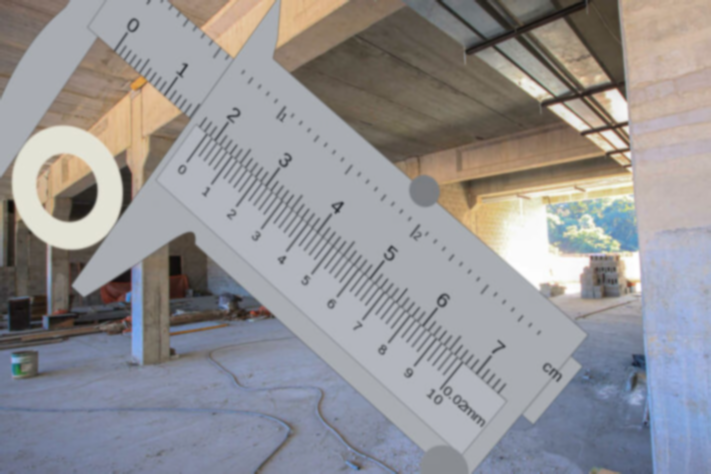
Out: value=18.5 unit=mm
